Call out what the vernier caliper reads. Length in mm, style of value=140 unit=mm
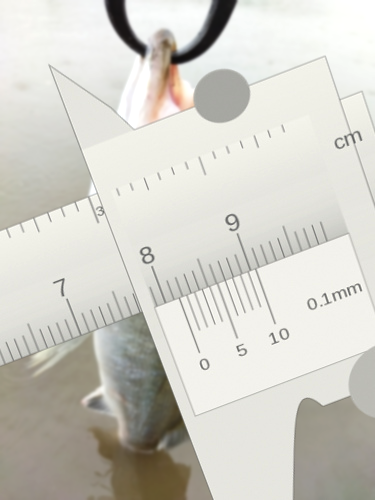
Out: value=81.6 unit=mm
